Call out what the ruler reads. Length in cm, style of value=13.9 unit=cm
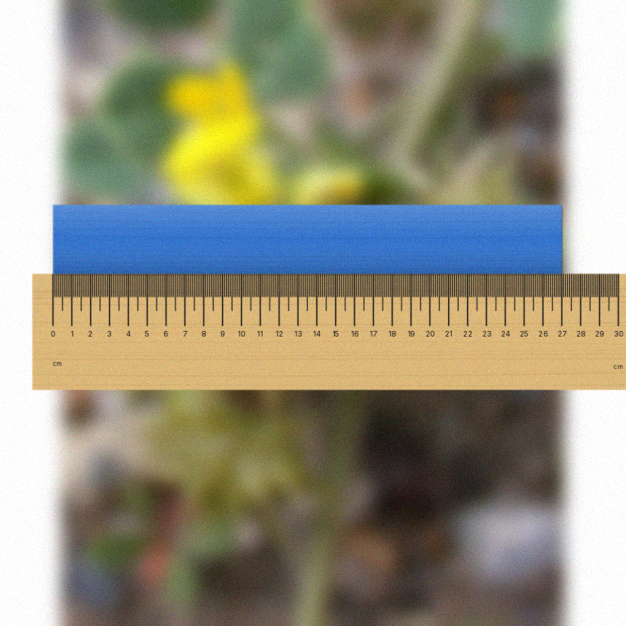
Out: value=27 unit=cm
